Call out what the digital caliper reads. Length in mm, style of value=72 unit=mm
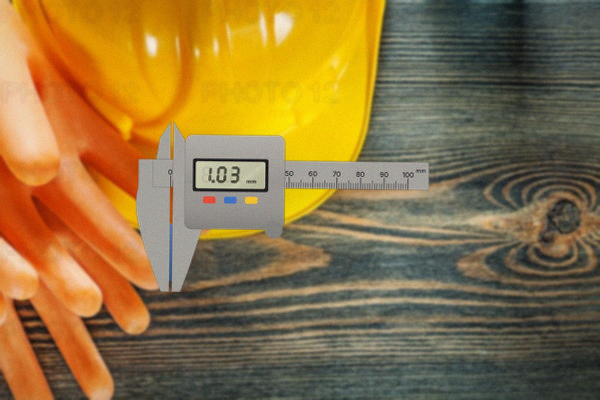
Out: value=1.03 unit=mm
